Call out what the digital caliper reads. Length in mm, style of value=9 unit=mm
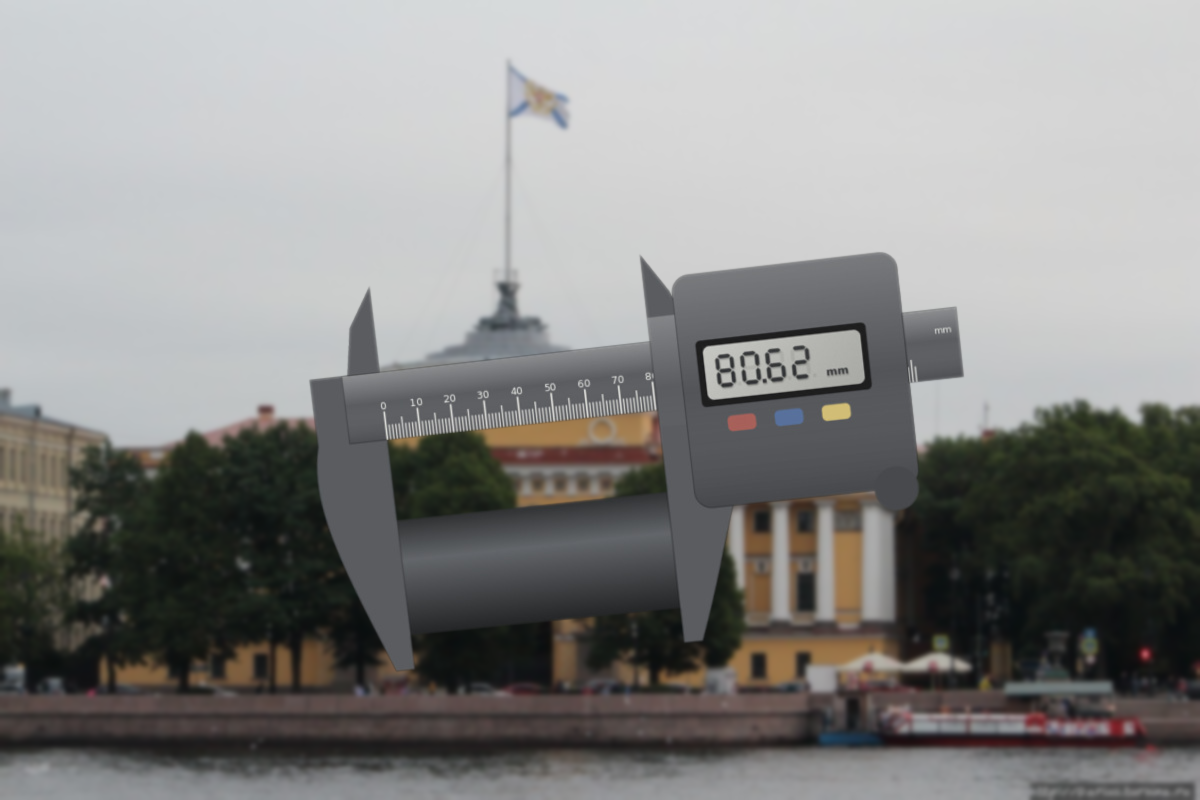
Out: value=80.62 unit=mm
